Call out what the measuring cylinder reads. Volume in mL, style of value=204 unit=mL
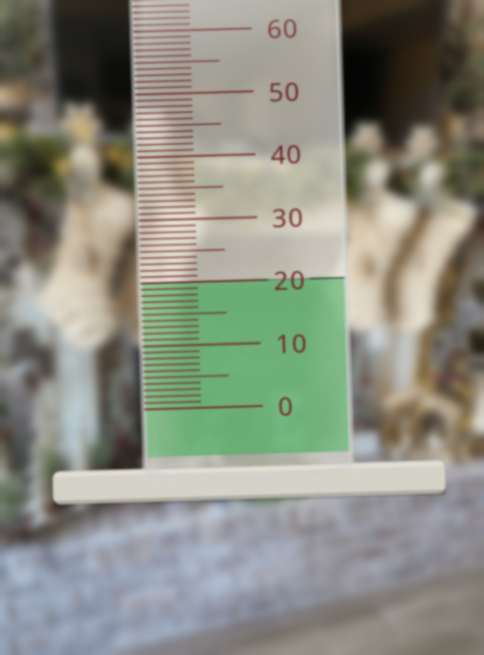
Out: value=20 unit=mL
